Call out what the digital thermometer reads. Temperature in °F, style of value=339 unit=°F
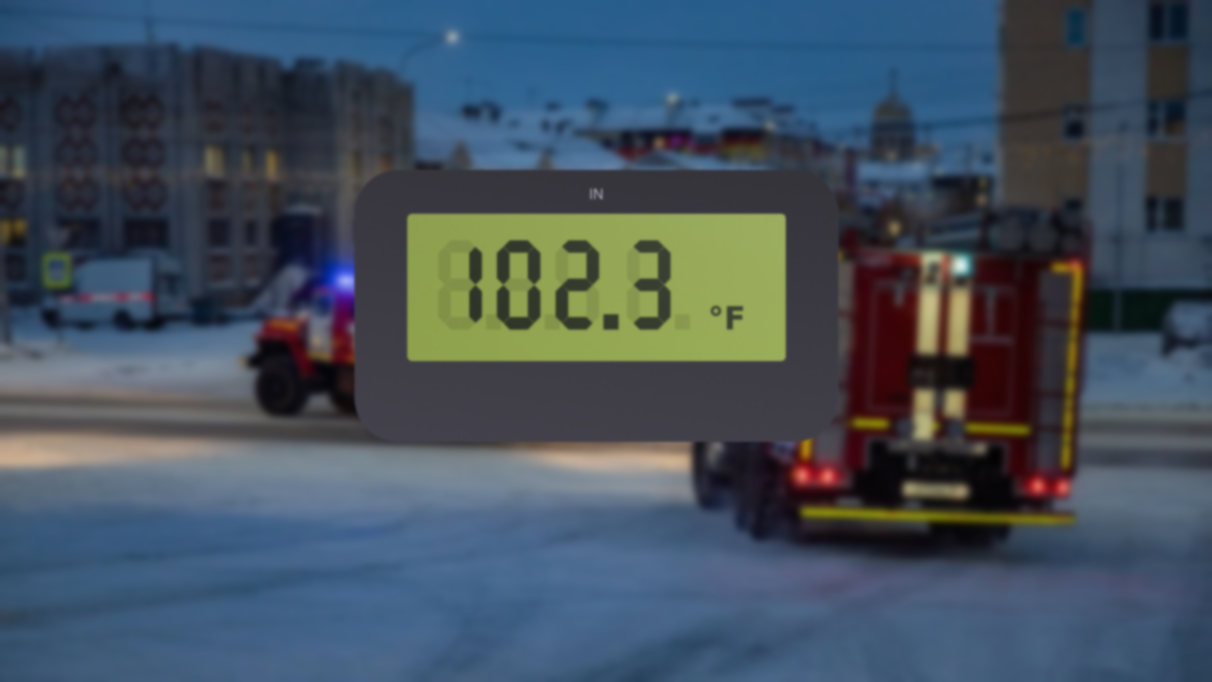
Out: value=102.3 unit=°F
